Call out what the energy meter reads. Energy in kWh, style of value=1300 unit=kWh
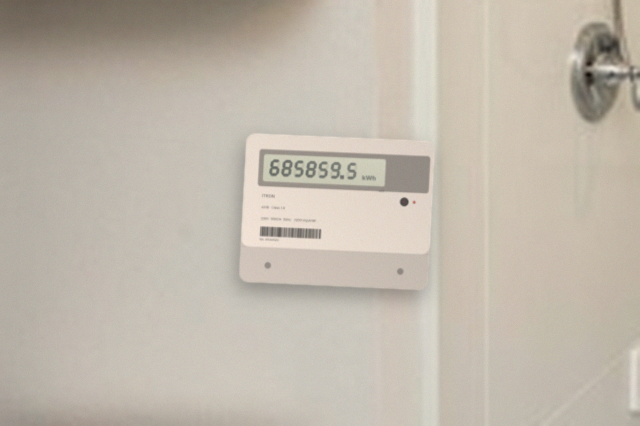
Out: value=685859.5 unit=kWh
